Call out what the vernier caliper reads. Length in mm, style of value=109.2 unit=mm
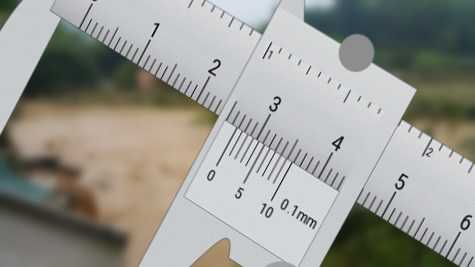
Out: value=26.8 unit=mm
